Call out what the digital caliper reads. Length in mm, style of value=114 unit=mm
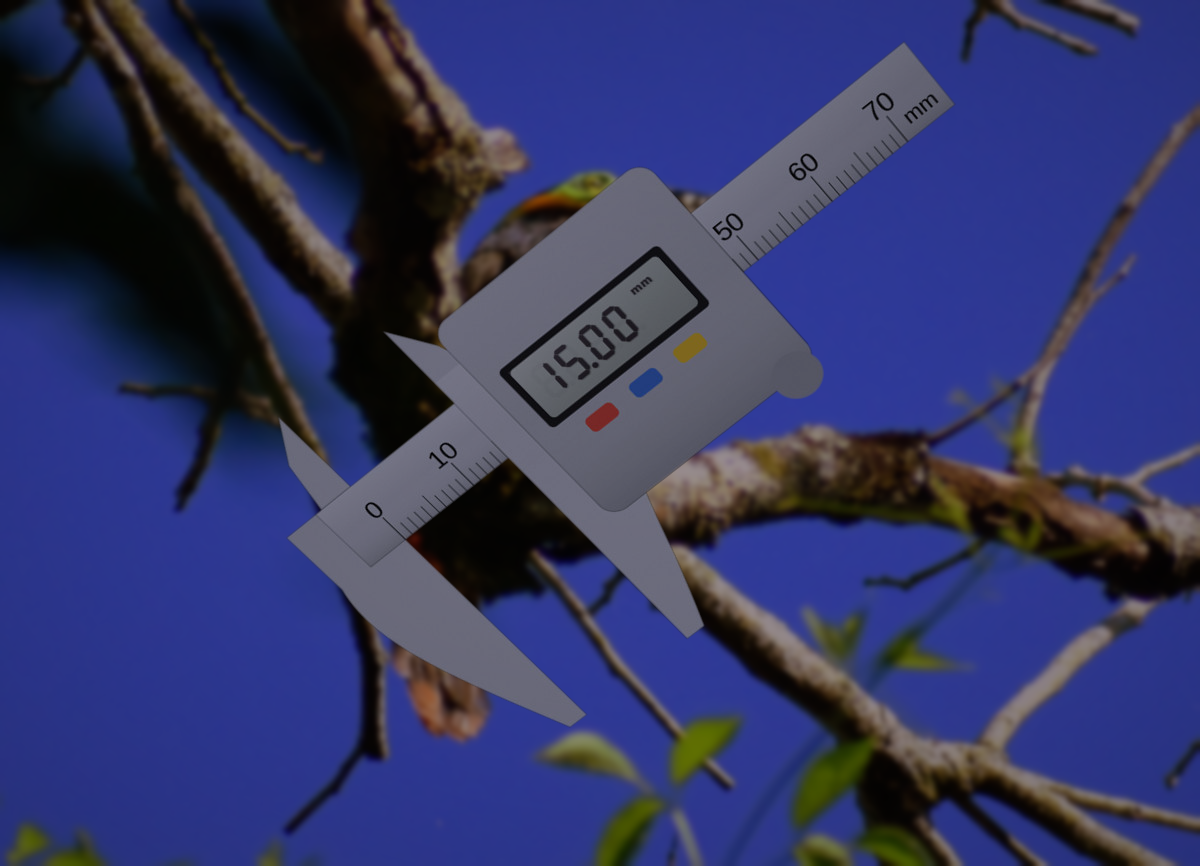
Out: value=15.00 unit=mm
